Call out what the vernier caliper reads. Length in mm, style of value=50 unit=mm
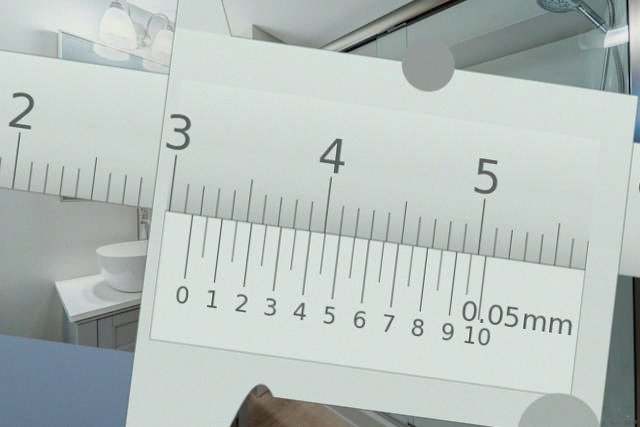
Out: value=31.5 unit=mm
